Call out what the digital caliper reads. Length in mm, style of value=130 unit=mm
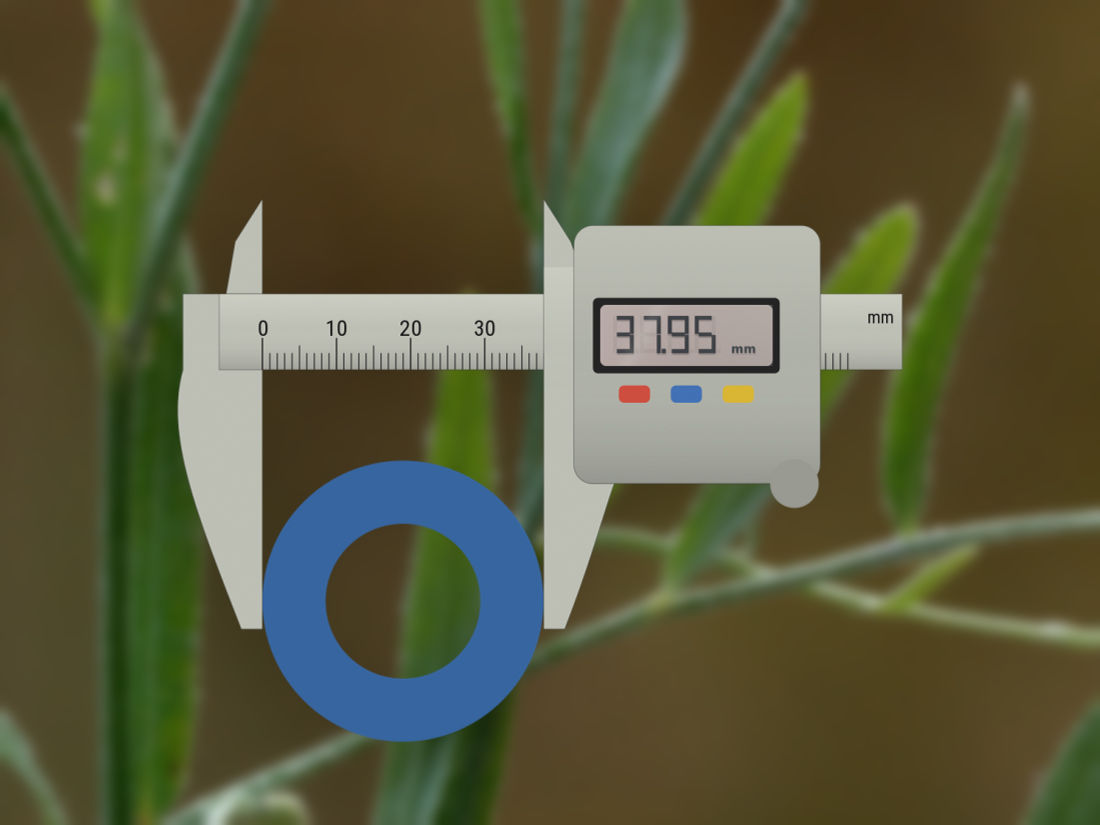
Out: value=37.95 unit=mm
